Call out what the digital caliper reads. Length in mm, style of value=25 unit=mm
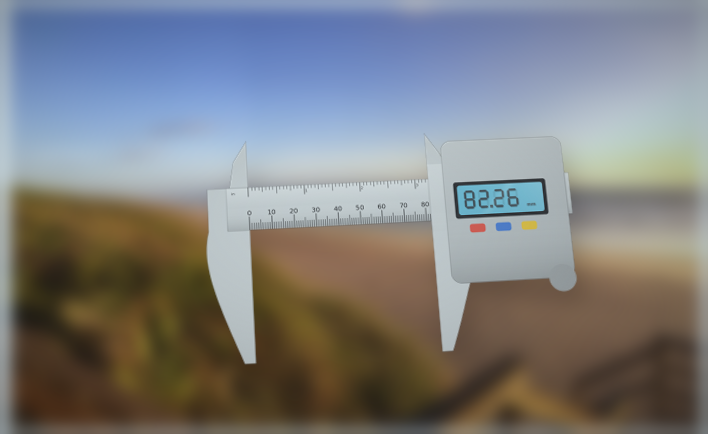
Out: value=82.26 unit=mm
